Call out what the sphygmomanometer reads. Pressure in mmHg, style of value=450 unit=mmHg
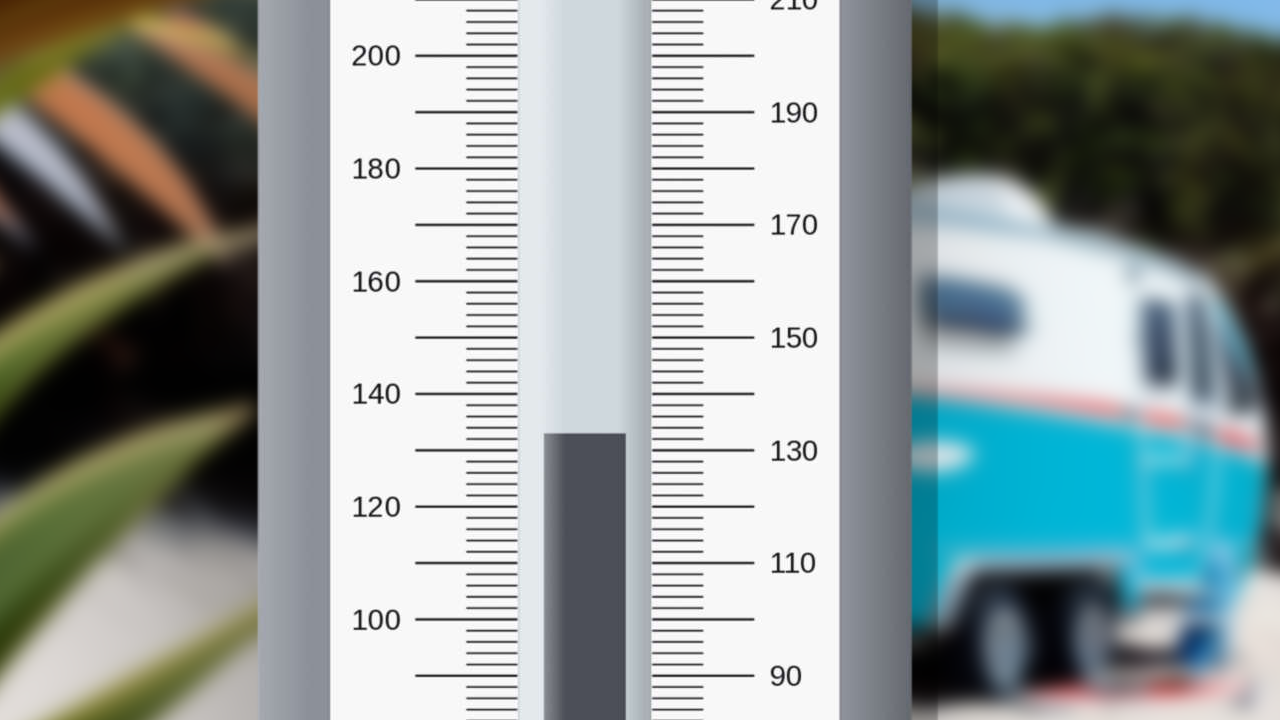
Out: value=133 unit=mmHg
